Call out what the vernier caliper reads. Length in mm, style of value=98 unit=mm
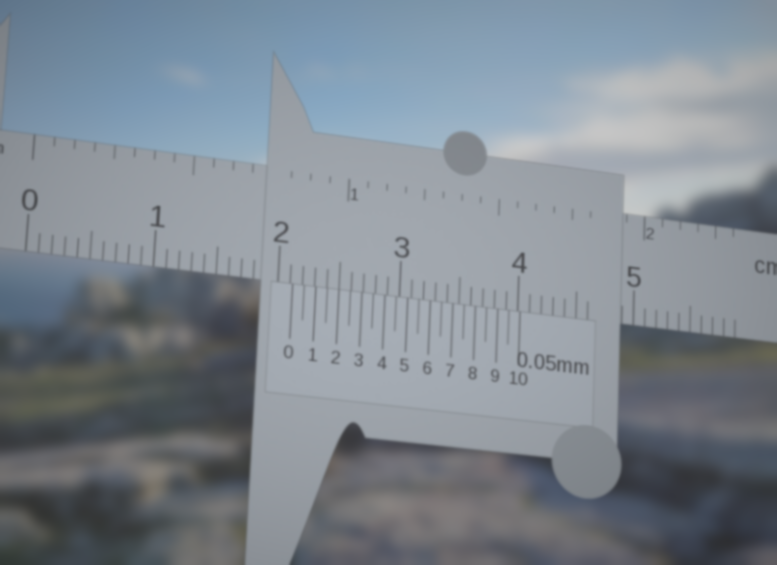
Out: value=21.2 unit=mm
